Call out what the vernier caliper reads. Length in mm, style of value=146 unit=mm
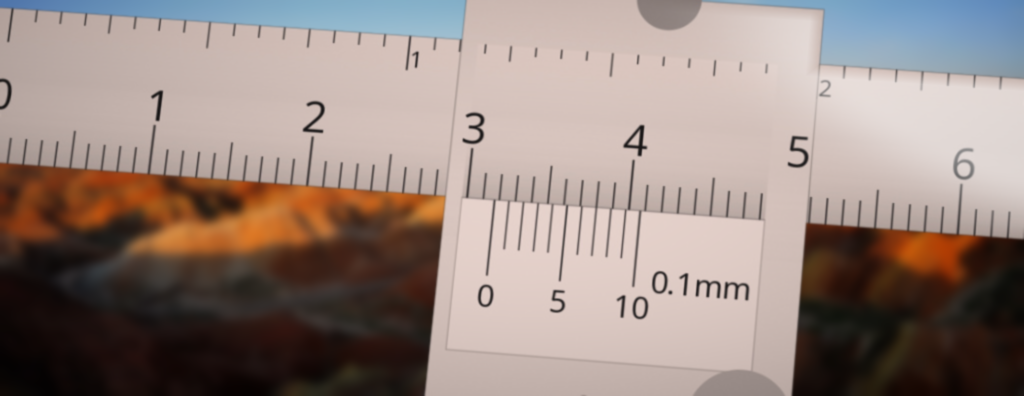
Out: value=31.7 unit=mm
